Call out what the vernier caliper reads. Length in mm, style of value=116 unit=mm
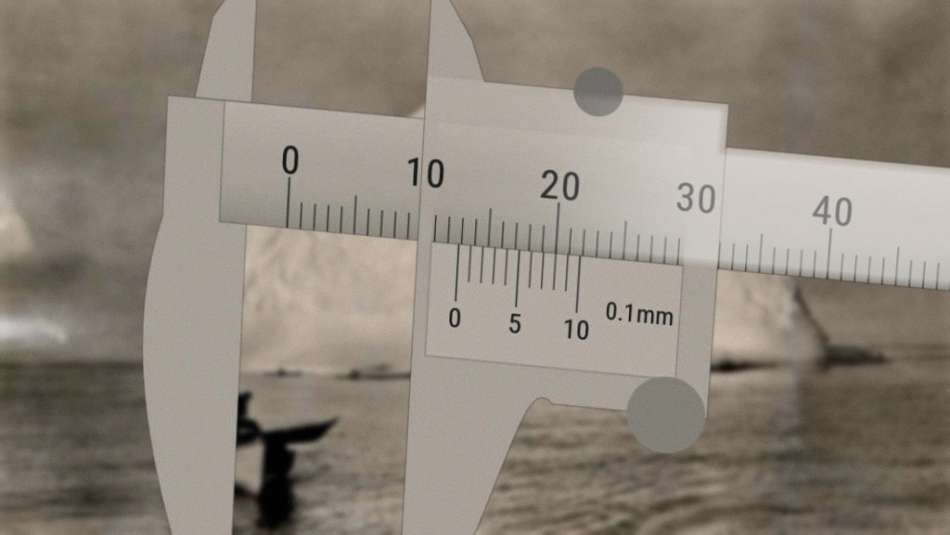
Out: value=12.8 unit=mm
